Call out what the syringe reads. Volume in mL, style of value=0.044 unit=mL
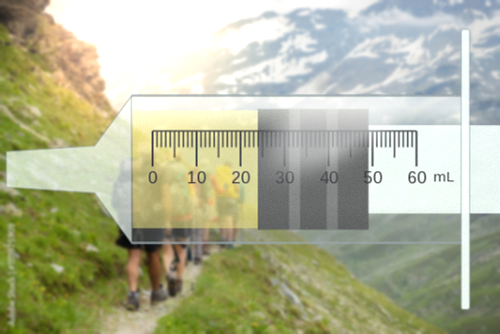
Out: value=24 unit=mL
